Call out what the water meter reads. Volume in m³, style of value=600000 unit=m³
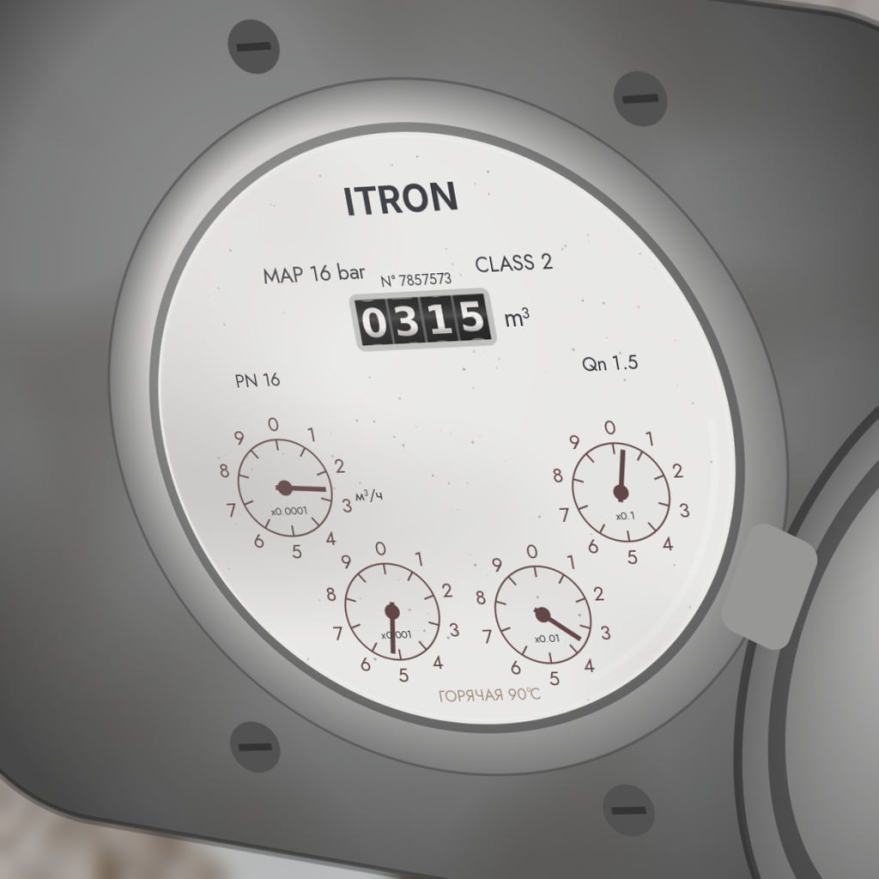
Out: value=315.0352 unit=m³
